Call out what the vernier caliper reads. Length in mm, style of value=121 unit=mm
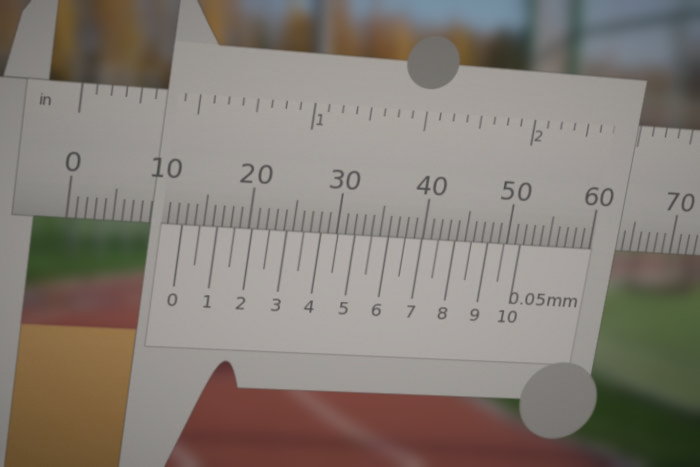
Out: value=12.6 unit=mm
